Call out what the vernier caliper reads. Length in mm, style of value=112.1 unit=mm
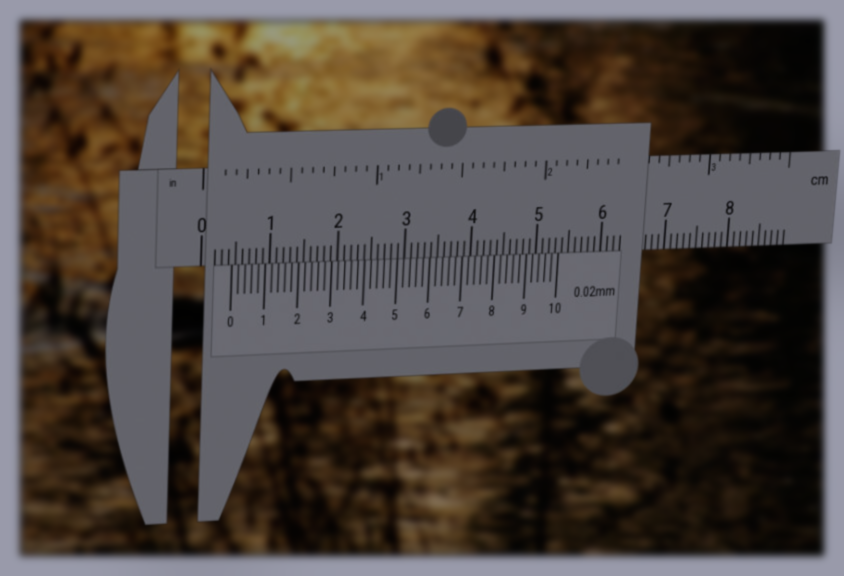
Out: value=4.5 unit=mm
